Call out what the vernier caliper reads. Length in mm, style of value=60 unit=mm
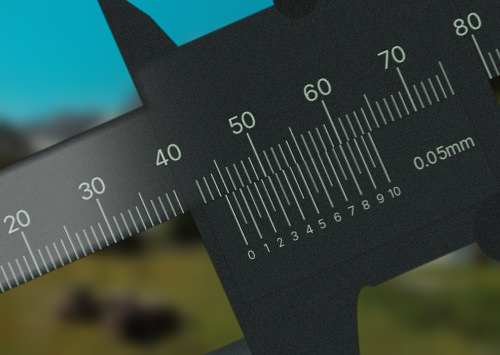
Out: value=44.6 unit=mm
